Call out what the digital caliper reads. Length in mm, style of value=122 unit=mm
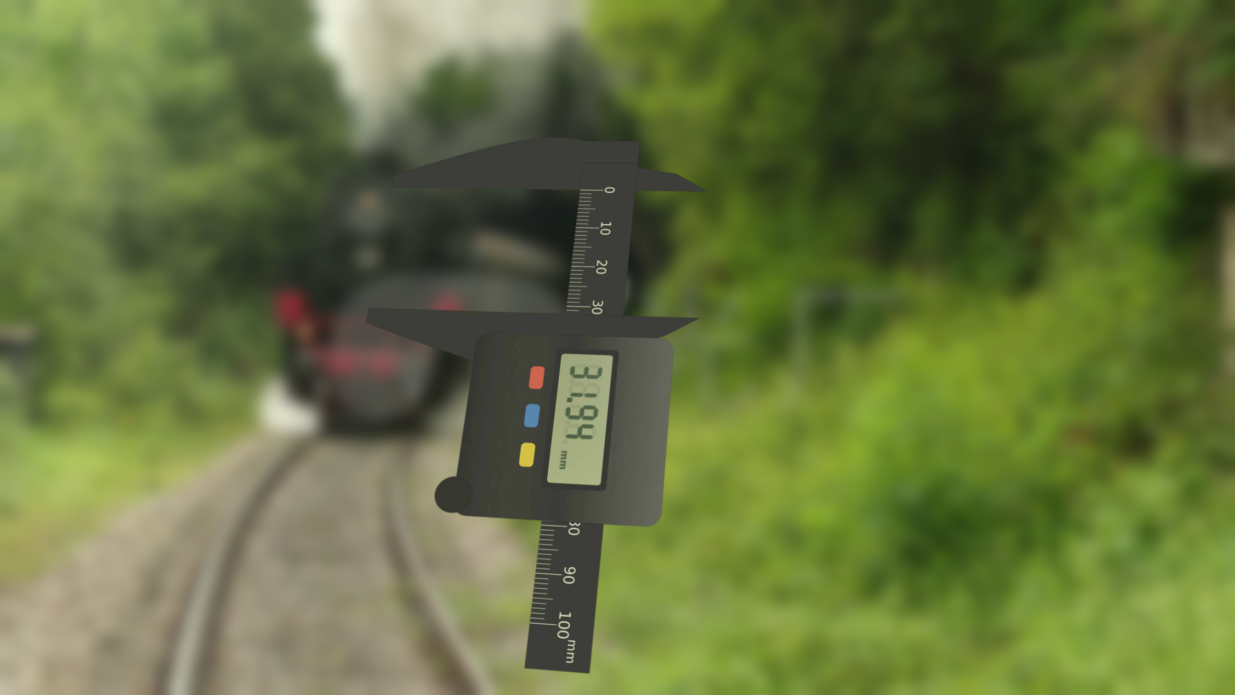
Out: value=31.94 unit=mm
